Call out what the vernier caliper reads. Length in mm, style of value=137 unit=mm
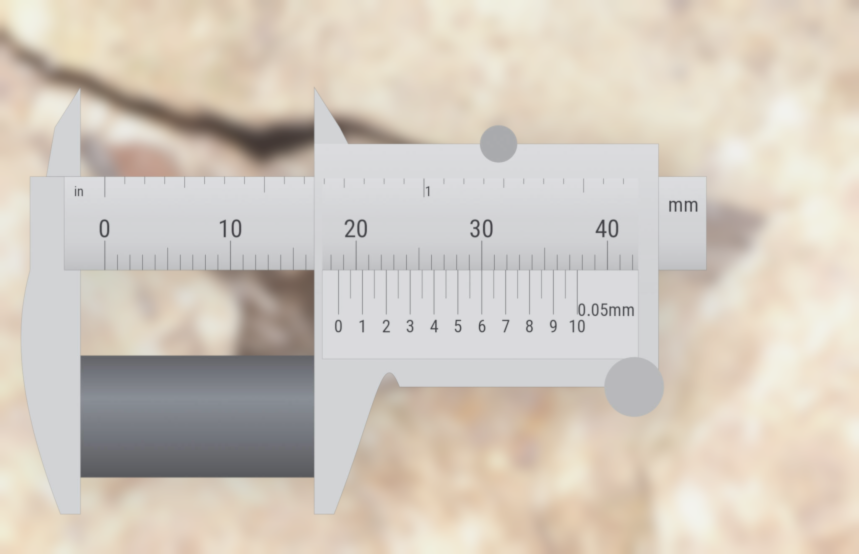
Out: value=18.6 unit=mm
